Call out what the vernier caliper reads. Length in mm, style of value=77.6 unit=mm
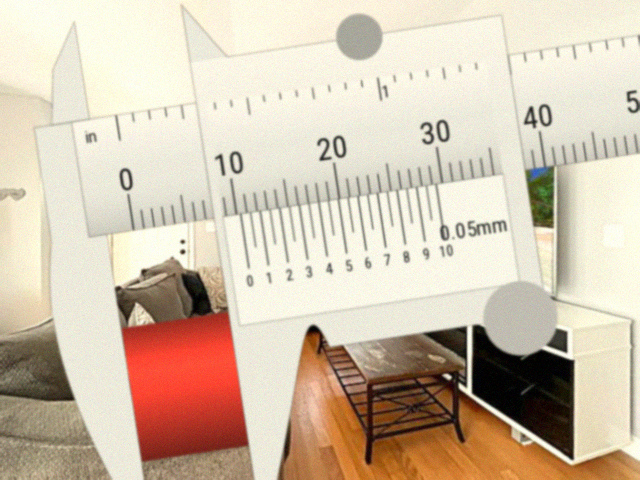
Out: value=10.4 unit=mm
